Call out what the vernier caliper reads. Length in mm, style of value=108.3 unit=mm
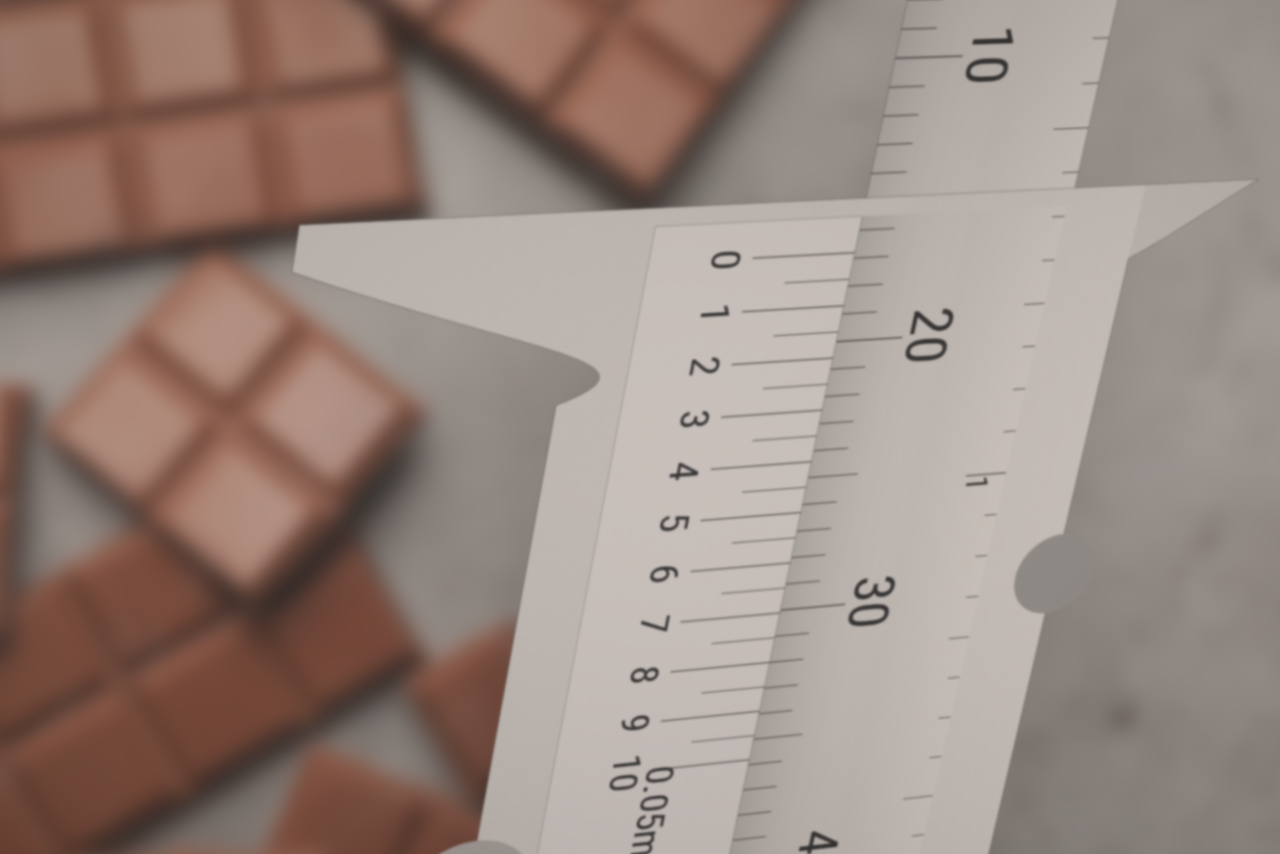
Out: value=16.8 unit=mm
